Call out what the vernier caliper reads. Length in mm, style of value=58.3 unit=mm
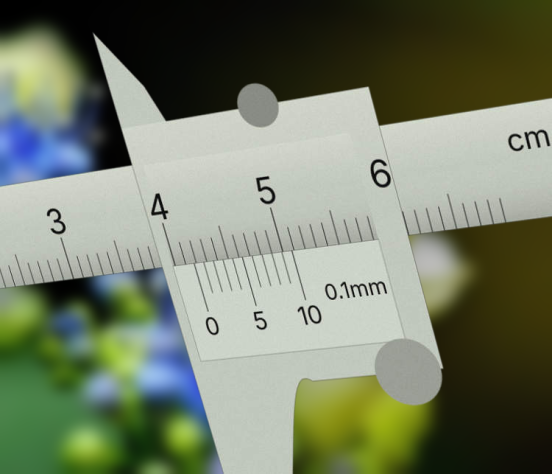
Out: value=41.8 unit=mm
